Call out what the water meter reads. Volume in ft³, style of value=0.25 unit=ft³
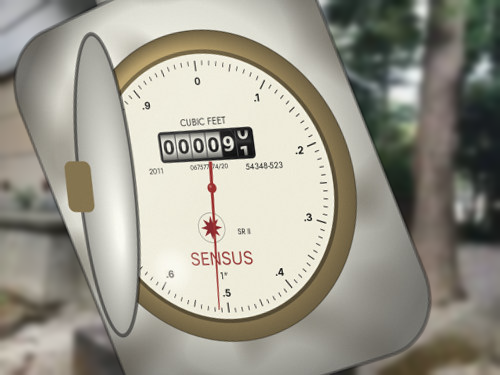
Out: value=90.51 unit=ft³
